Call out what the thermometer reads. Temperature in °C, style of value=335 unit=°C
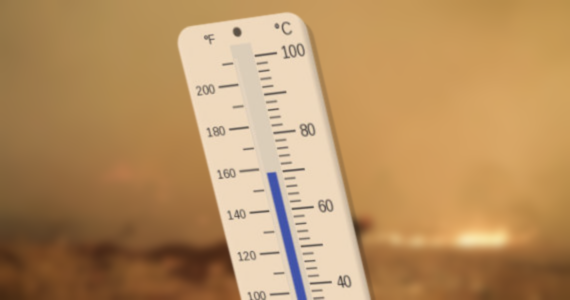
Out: value=70 unit=°C
